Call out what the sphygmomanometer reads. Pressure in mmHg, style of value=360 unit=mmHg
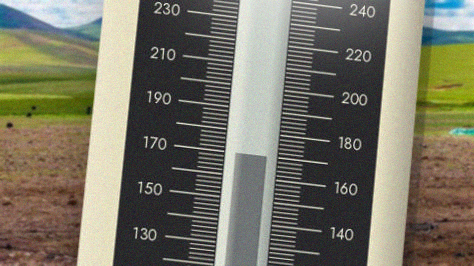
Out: value=170 unit=mmHg
